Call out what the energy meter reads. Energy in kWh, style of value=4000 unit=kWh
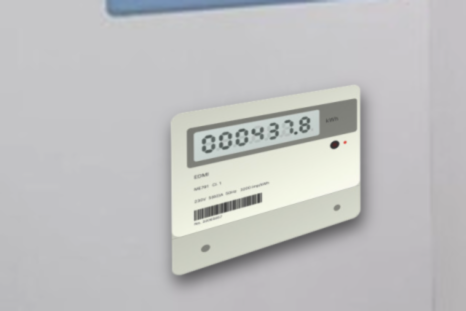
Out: value=437.8 unit=kWh
